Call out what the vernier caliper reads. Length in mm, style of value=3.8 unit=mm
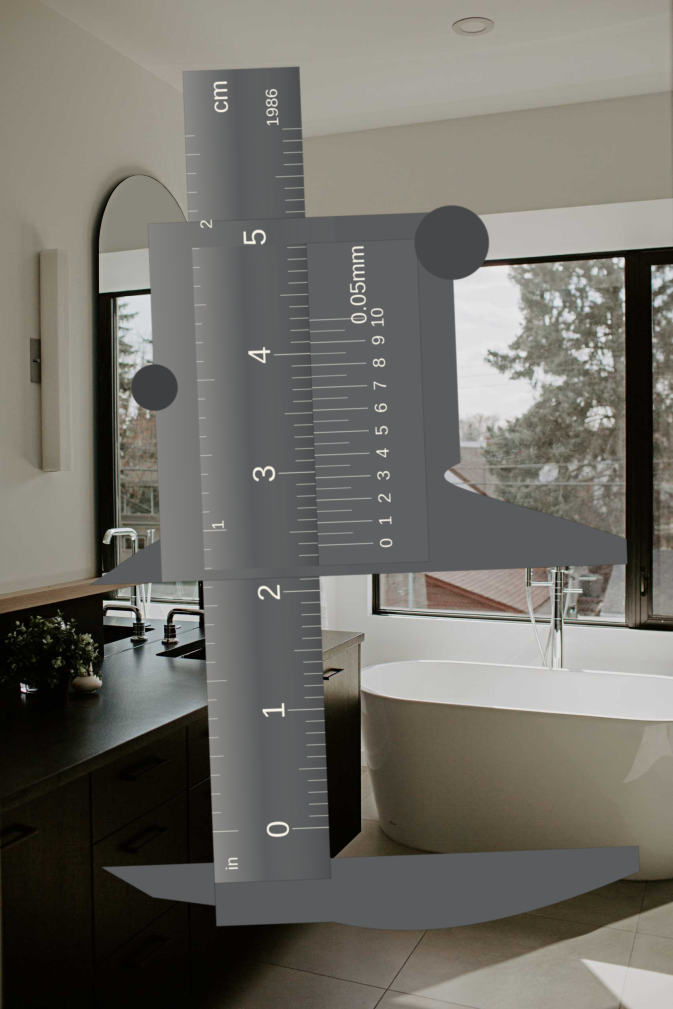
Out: value=23.8 unit=mm
